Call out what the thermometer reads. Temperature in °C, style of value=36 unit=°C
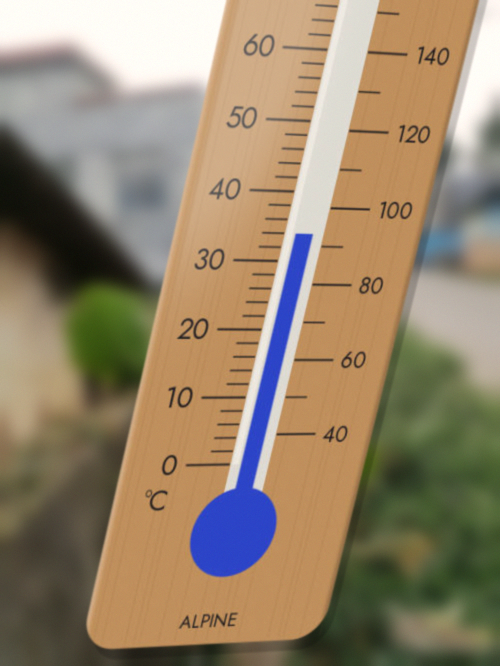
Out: value=34 unit=°C
